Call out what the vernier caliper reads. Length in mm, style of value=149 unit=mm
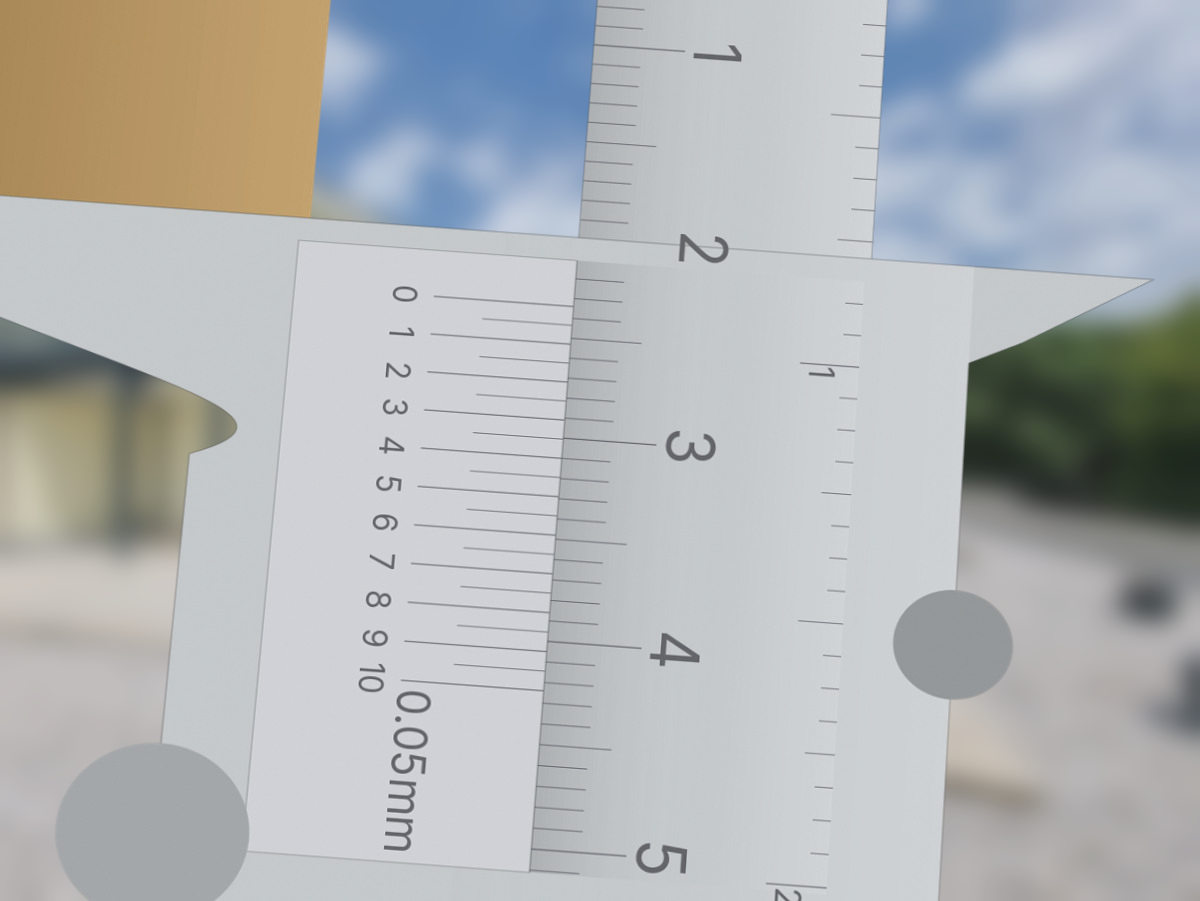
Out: value=23.4 unit=mm
